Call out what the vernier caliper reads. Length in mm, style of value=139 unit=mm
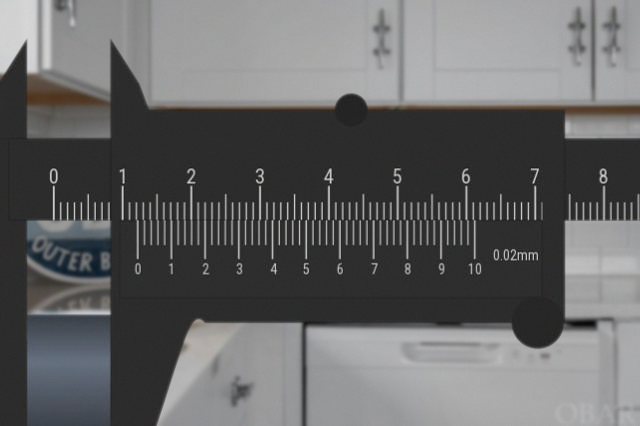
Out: value=12.2 unit=mm
